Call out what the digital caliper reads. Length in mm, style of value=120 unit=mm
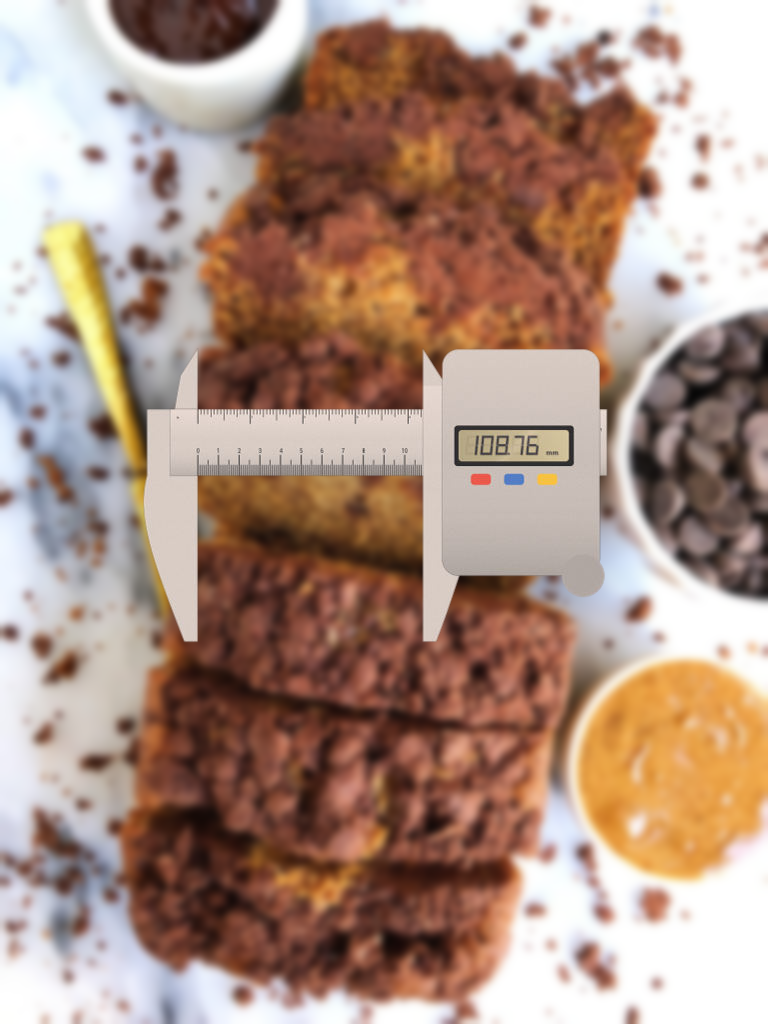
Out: value=108.76 unit=mm
